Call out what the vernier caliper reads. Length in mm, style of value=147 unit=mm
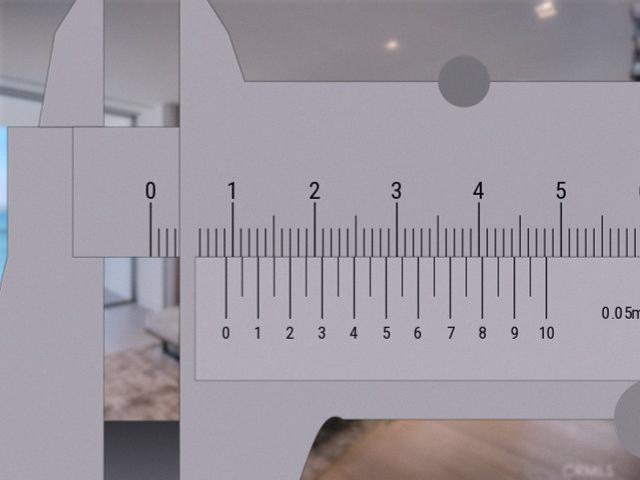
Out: value=9.2 unit=mm
